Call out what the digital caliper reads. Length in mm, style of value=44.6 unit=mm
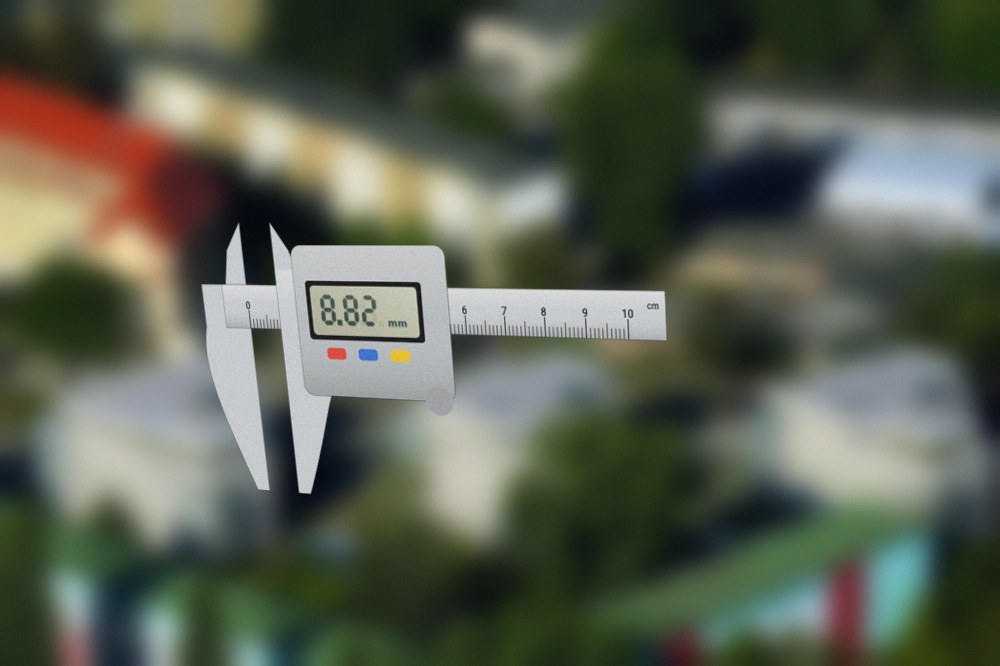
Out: value=8.82 unit=mm
